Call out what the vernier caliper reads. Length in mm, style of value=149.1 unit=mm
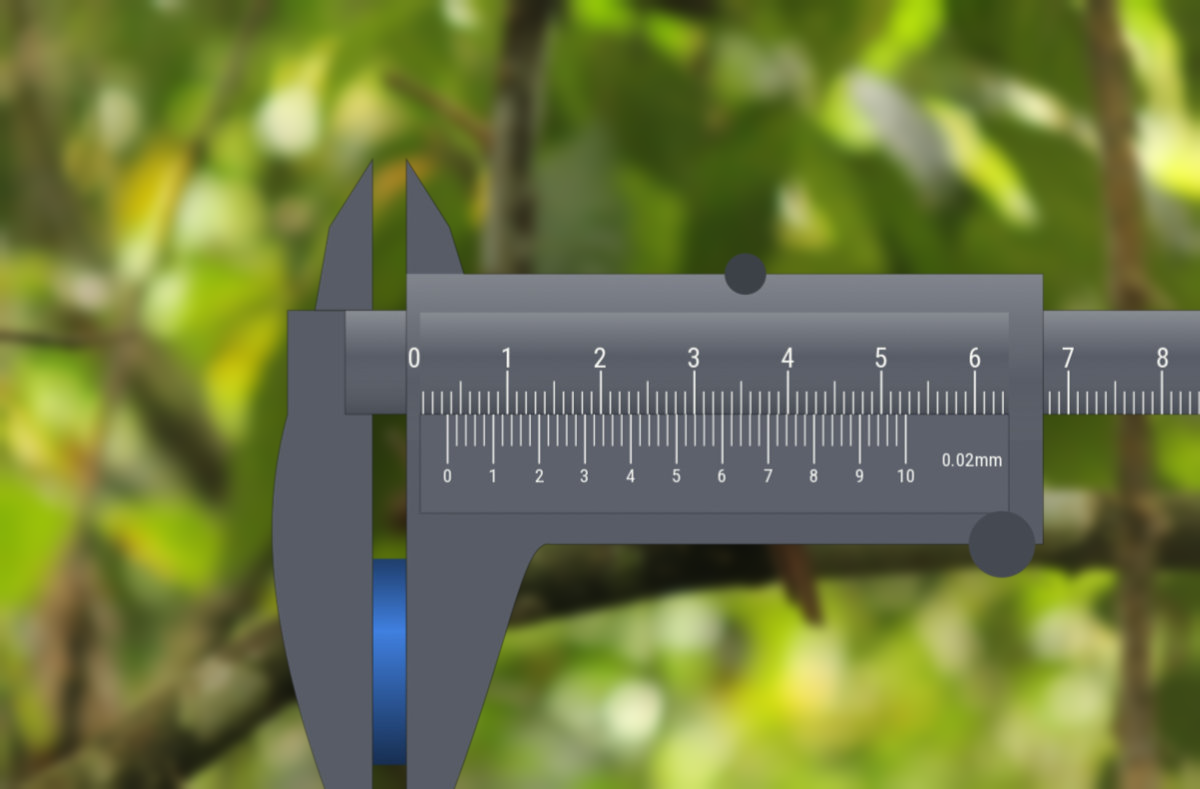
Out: value=3.6 unit=mm
